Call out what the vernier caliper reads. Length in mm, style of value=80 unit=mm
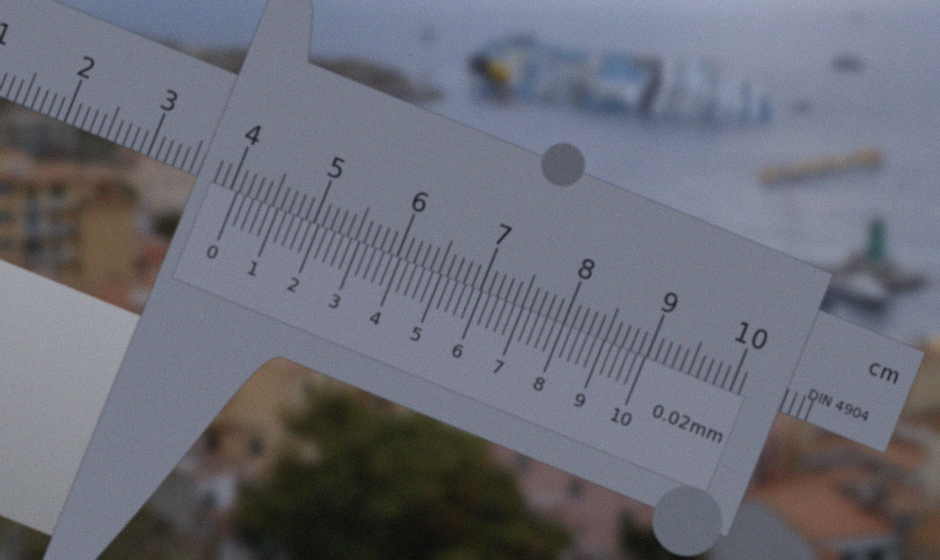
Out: value=40.8 unit=mm
